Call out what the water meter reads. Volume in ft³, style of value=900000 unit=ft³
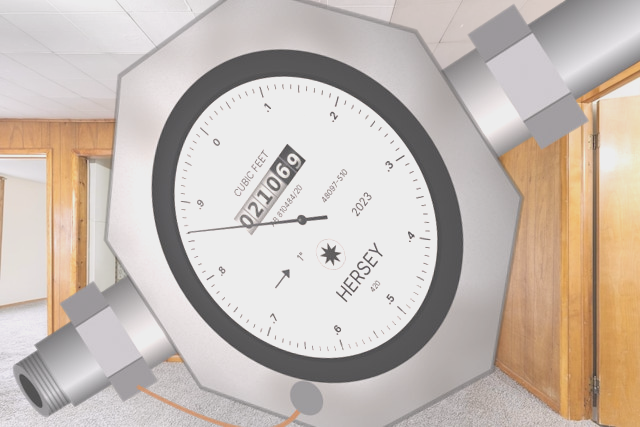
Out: value=21068.86 unit=ft³
